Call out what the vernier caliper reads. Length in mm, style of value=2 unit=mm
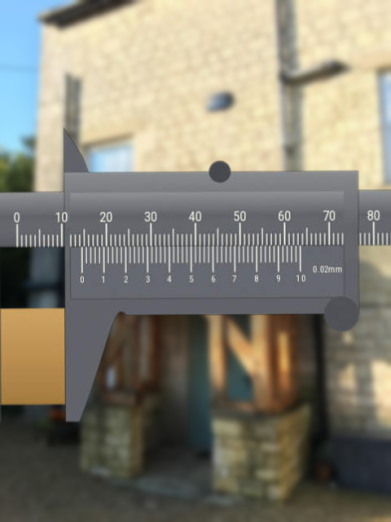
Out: value=14.5 unit=mm
